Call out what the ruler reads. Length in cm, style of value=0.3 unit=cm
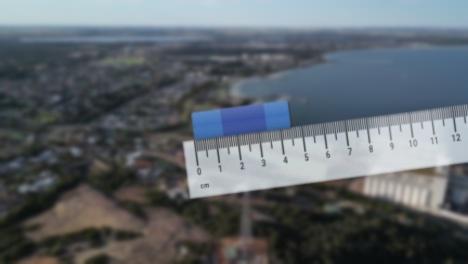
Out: value=4.5 unit=cm
